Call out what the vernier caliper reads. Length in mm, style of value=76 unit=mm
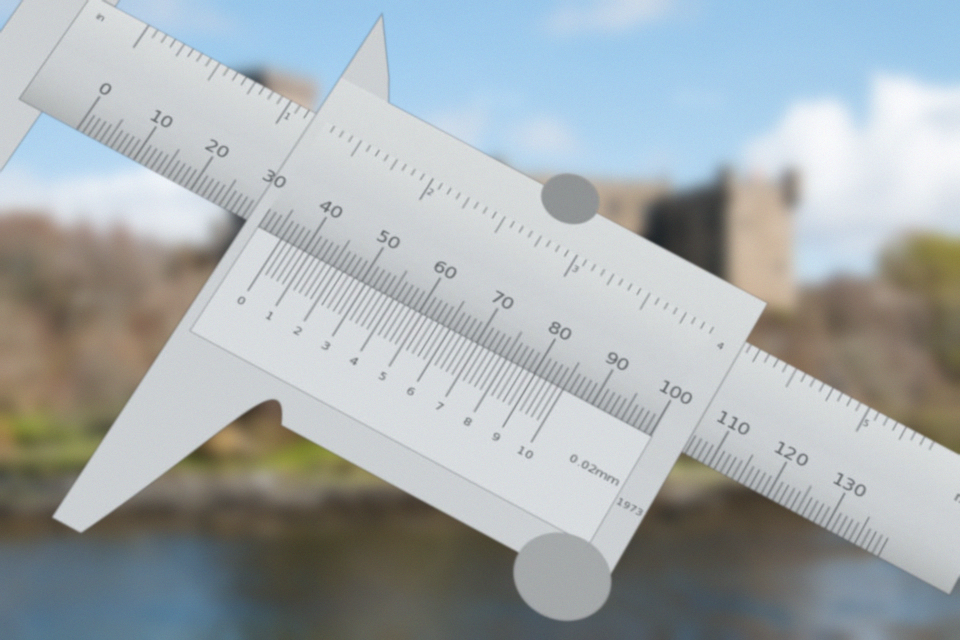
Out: value=36.0 unit=mm
